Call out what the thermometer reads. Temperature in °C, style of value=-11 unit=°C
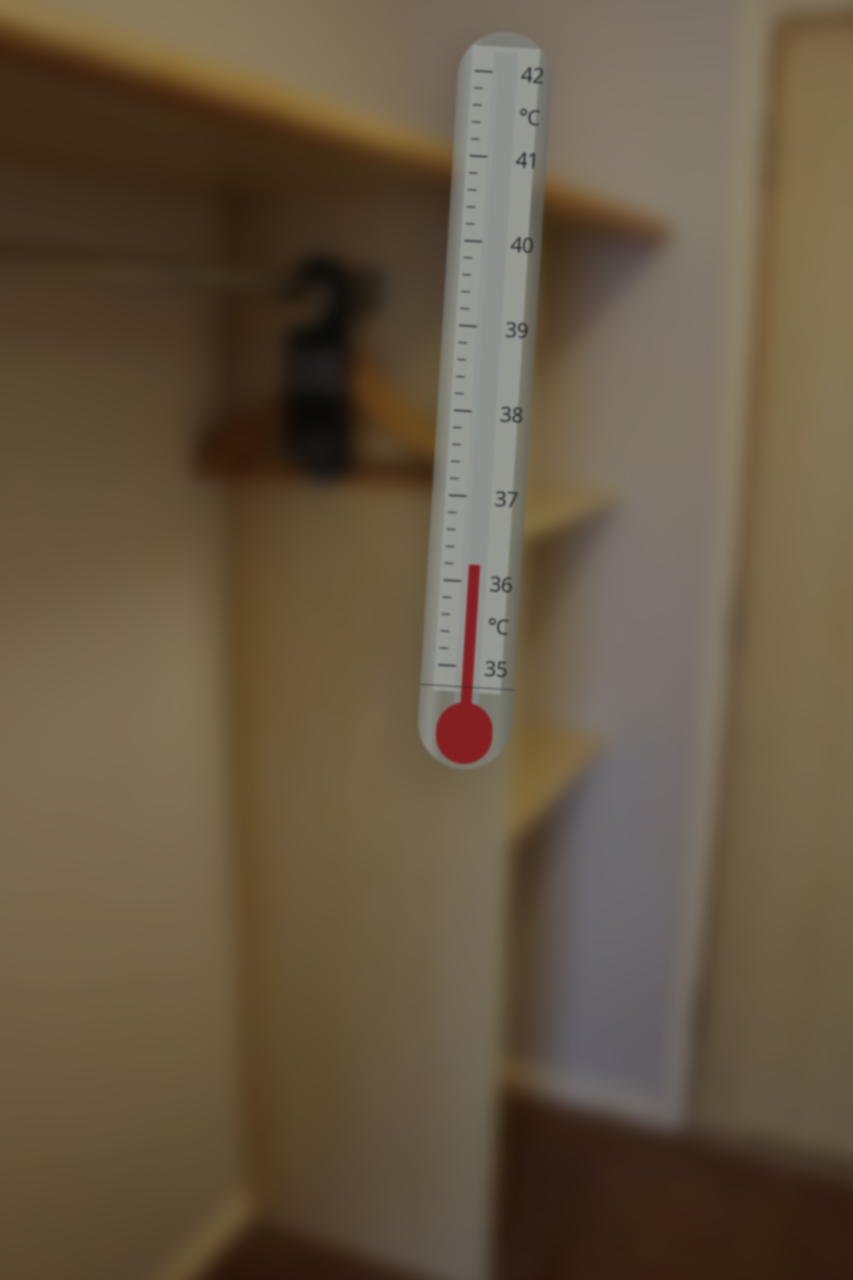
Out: value=36.2 unit=°C
